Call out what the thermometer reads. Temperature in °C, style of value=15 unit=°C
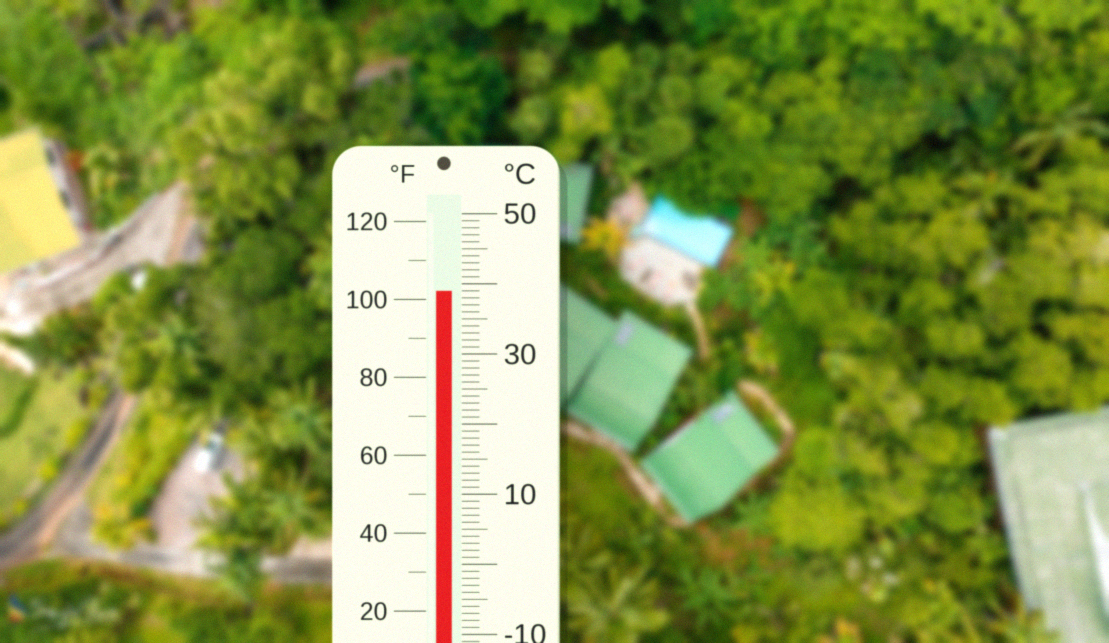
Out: value=39 unit=°C
